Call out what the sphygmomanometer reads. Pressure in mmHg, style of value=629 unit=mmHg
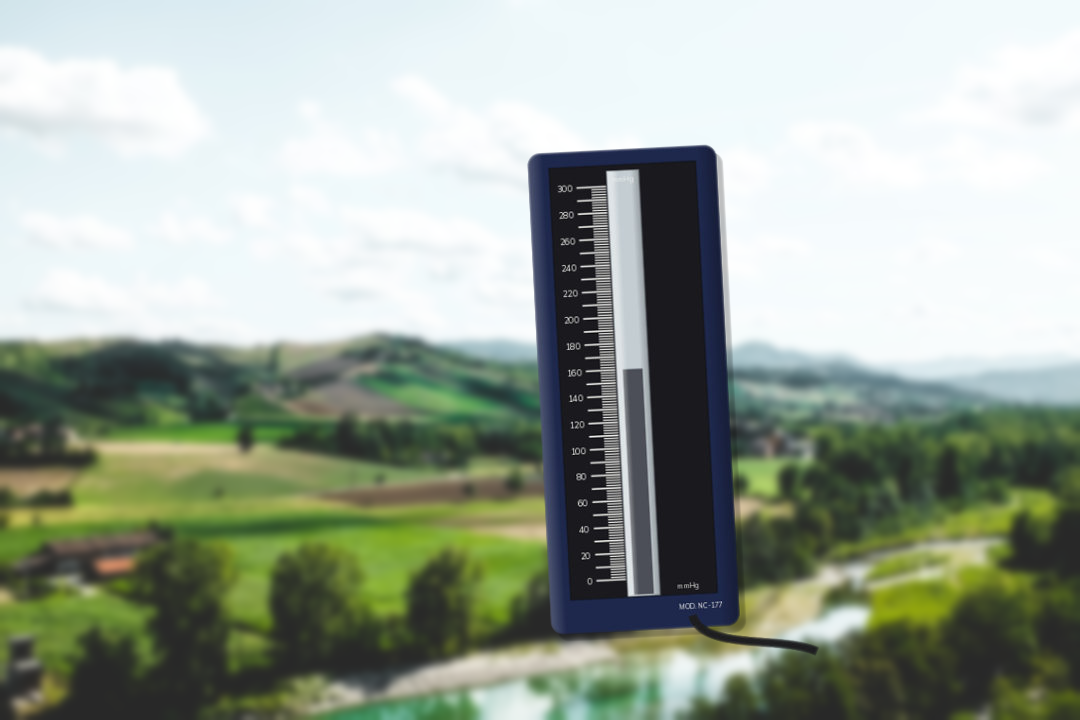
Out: value=160 unit=mmHg
